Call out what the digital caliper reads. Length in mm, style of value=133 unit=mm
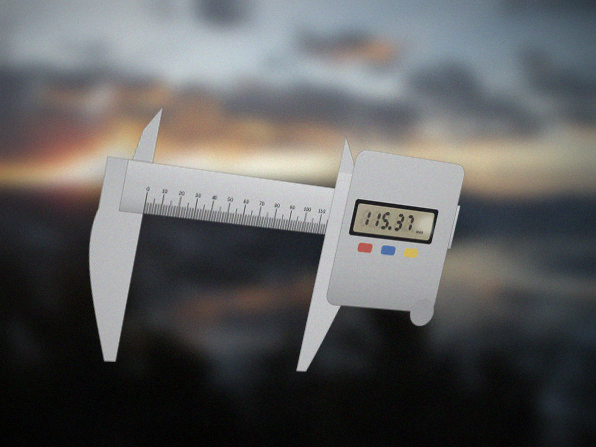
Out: value=115.37 unit=mm
